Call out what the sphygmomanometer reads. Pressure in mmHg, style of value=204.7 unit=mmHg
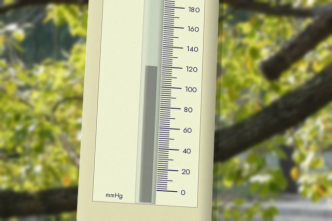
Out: value=120 unit=mmHg
